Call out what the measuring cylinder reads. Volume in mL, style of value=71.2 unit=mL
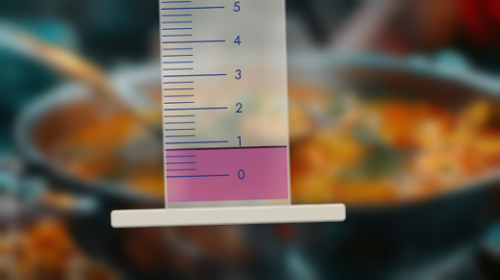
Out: value=0.8 unit=mL
